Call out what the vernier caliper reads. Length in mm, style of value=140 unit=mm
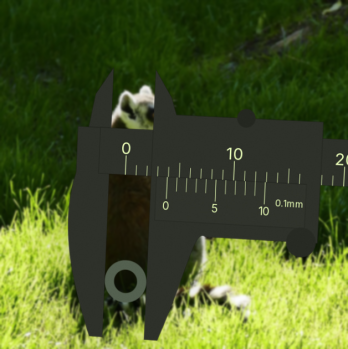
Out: value=3.9 unit=mm
